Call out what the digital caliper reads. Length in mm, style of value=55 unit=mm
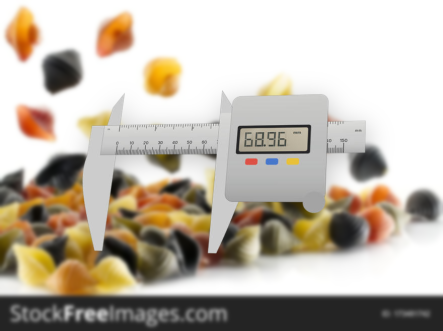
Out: value=68.96 unit=mm
